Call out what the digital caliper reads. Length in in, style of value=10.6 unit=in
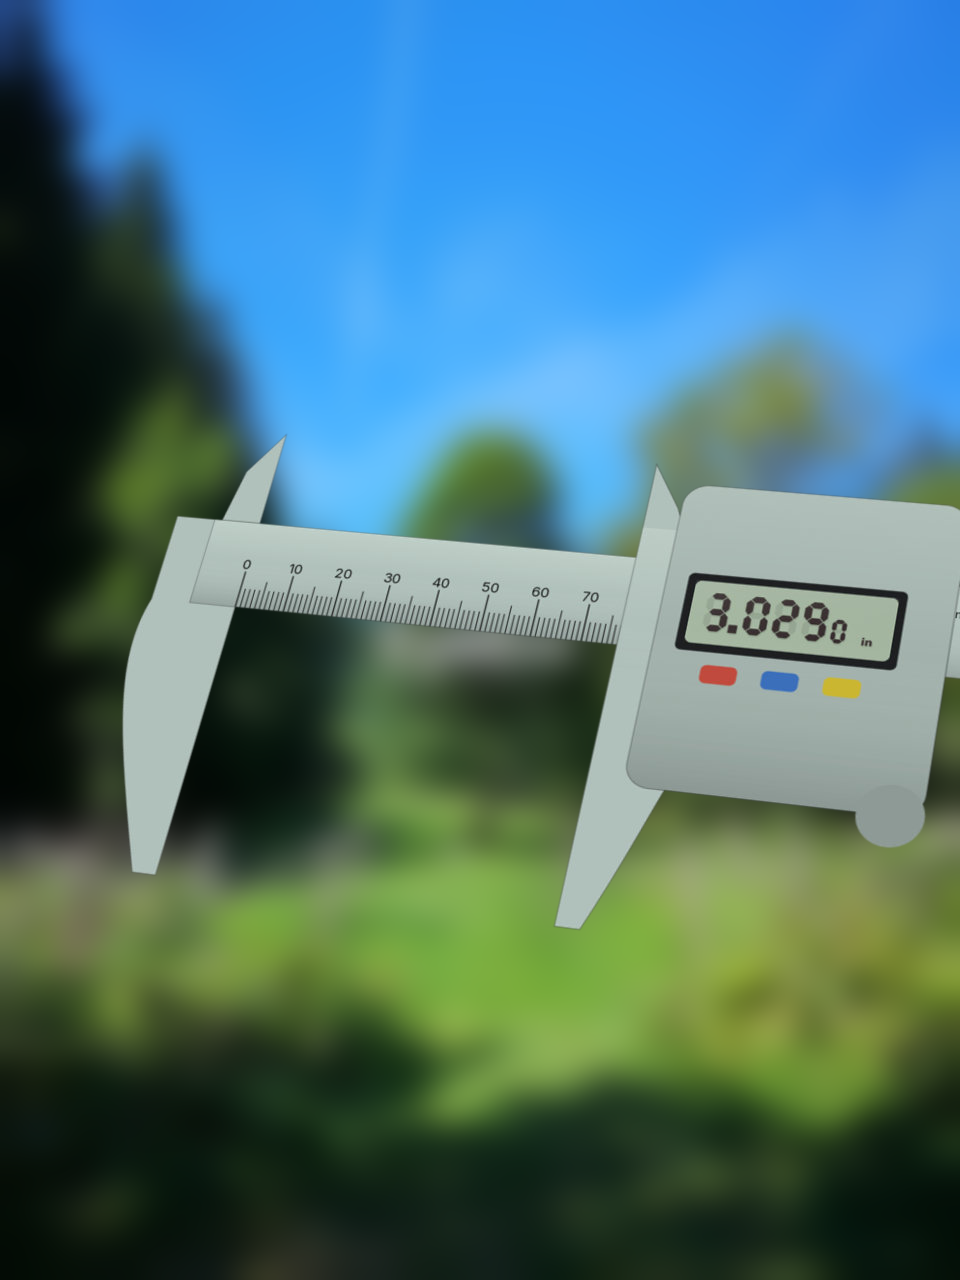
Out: value=3.0290 unit=in
